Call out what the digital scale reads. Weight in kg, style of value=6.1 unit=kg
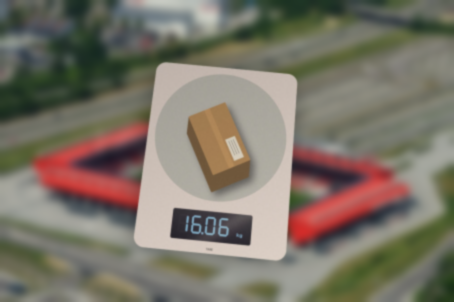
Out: value=16.06 unit=kg
